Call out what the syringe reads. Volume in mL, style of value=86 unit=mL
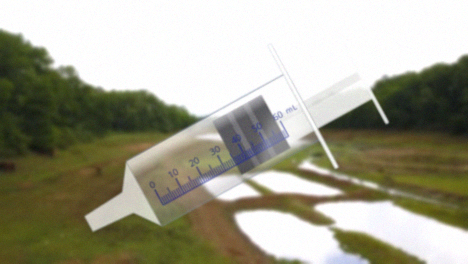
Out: value=35 unit=mL
